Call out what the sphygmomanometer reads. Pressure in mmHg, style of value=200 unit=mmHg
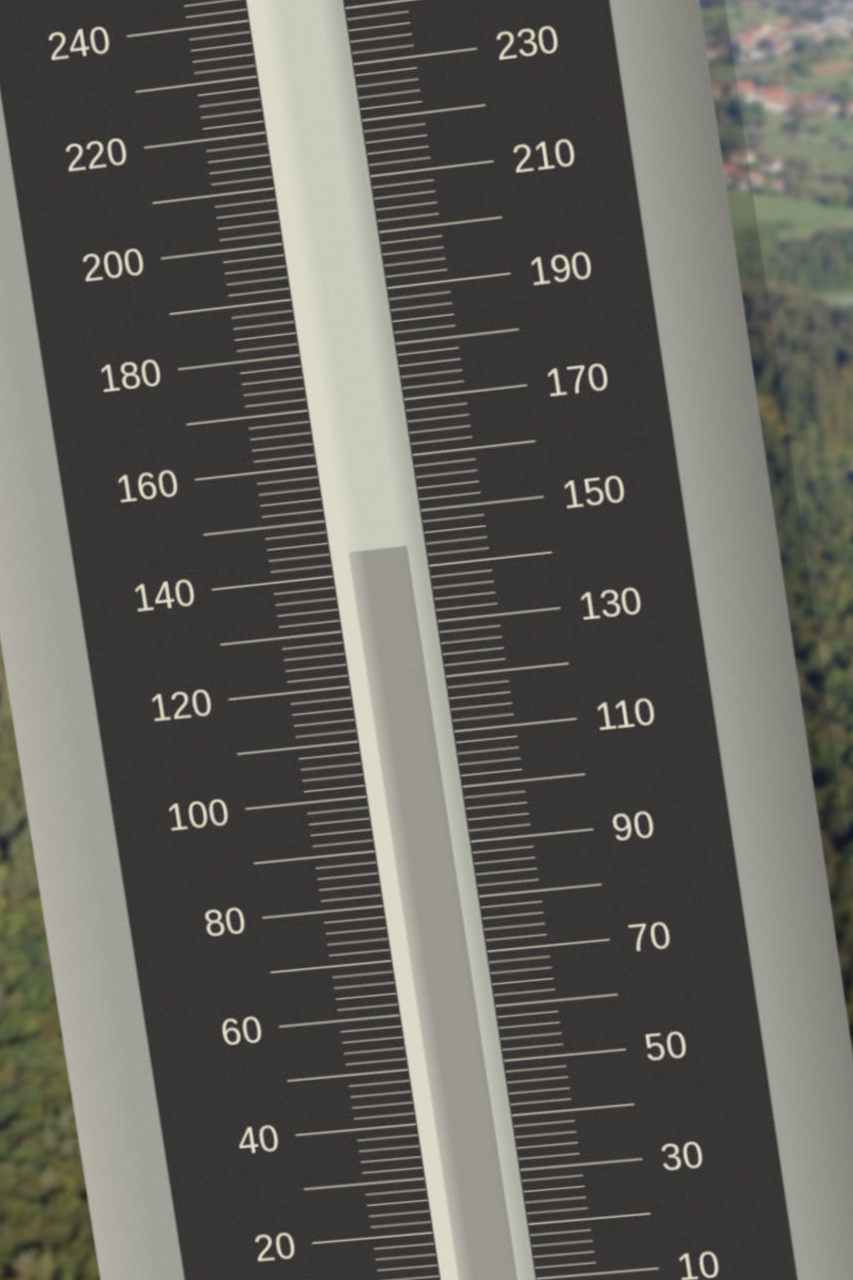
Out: value=144 unit=mmHg
